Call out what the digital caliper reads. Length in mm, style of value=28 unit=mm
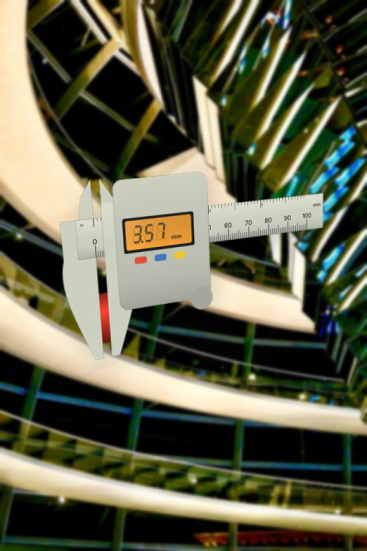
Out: value=3.57 unit=mm
